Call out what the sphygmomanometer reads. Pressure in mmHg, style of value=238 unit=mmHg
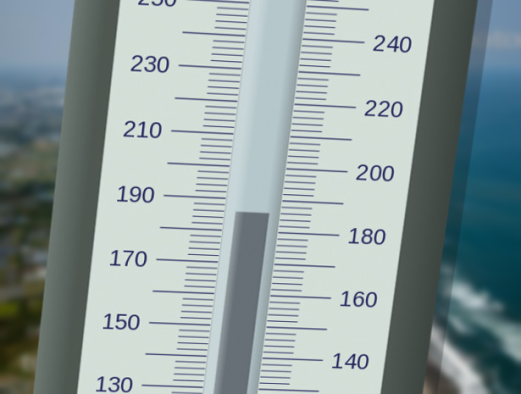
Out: value=186 unit=mmHg
